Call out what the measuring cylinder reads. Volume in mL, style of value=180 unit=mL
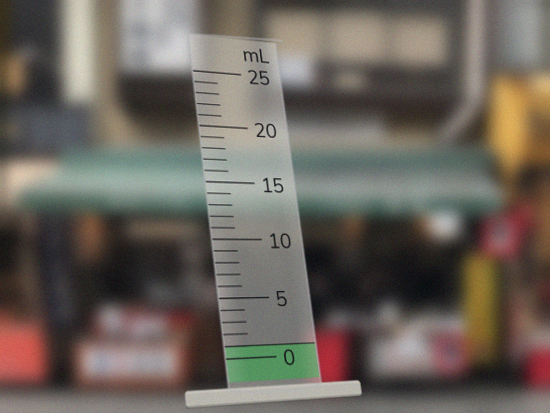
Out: value=1 unit=mL
